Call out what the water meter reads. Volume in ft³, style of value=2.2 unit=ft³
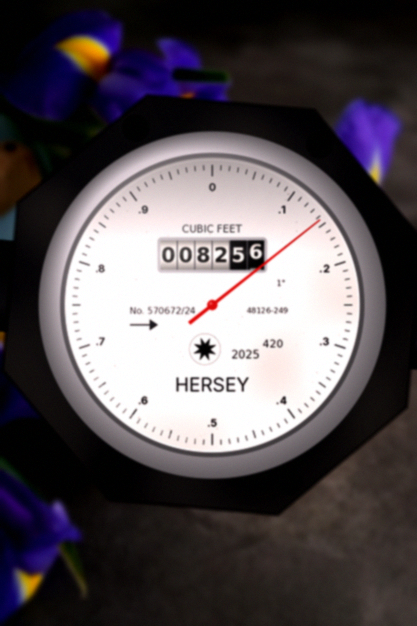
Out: value=8256.14 unit=ft³
